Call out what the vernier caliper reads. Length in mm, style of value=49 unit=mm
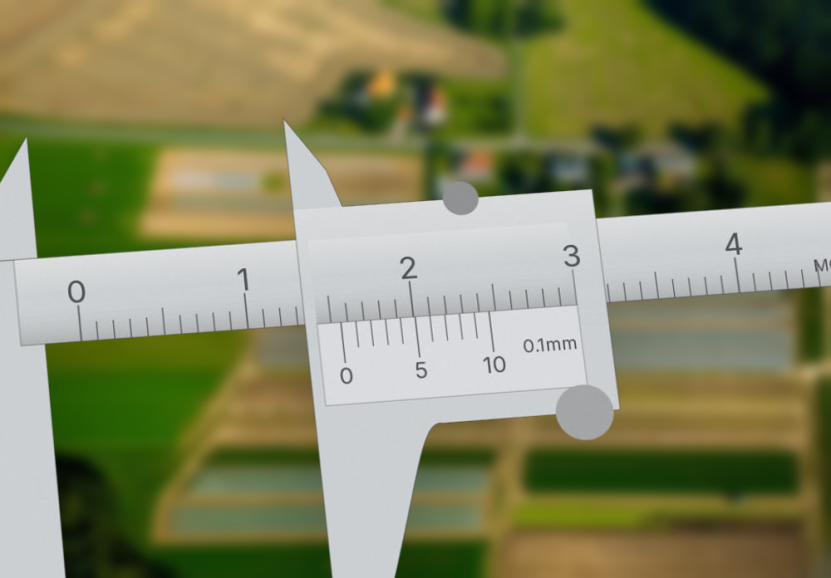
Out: value=15.6 unit=mm
